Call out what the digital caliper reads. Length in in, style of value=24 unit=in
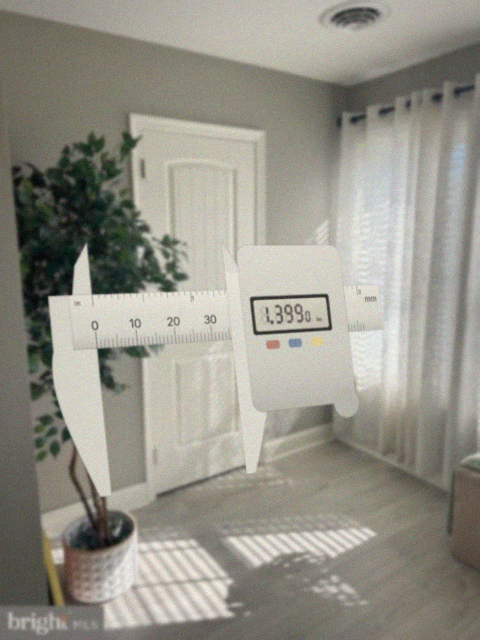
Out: value=1.3990 unit=in
